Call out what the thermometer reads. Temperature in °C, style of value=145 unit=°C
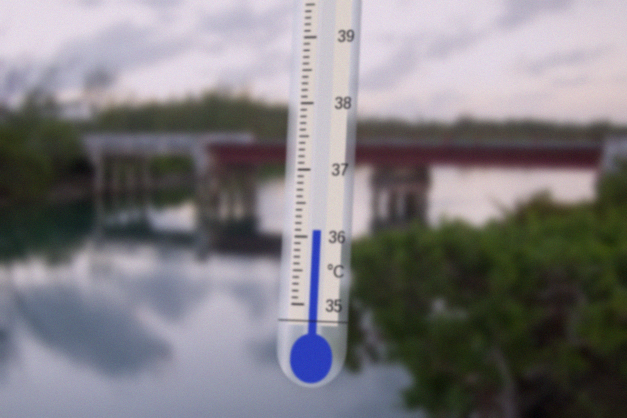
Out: value=36.1 unit=°C
